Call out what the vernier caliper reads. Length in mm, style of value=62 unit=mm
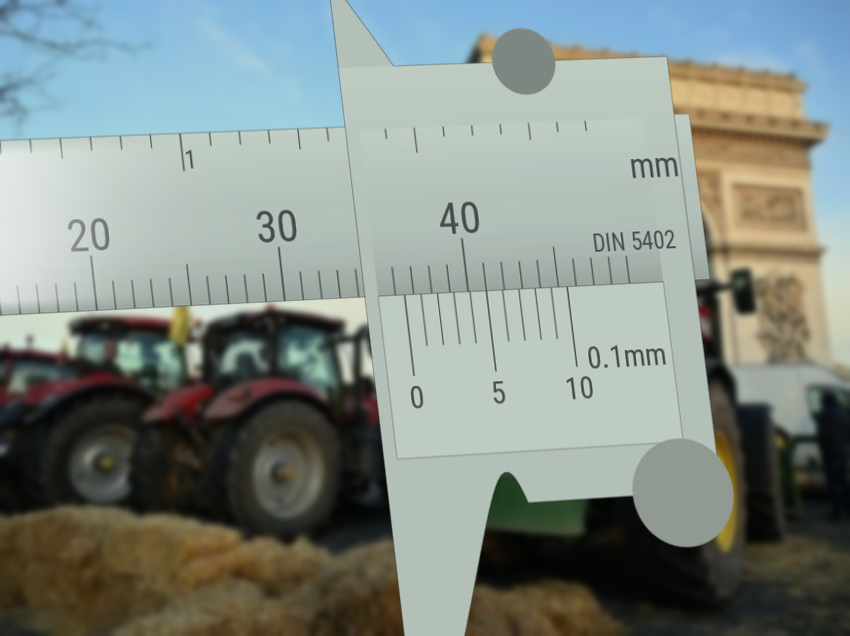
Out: value=36.5 unit=mm
